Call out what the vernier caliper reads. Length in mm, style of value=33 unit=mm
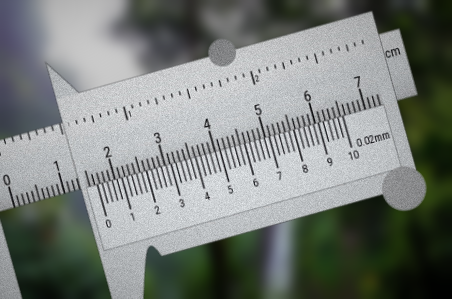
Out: value=16.5 unit=mm
